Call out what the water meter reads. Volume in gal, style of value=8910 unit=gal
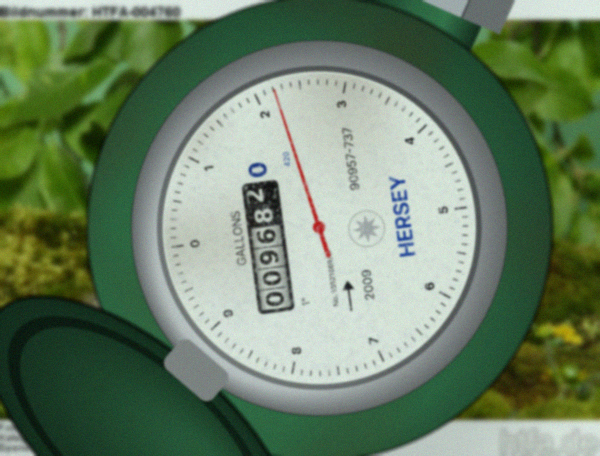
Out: value=96822.2 unit=gal
